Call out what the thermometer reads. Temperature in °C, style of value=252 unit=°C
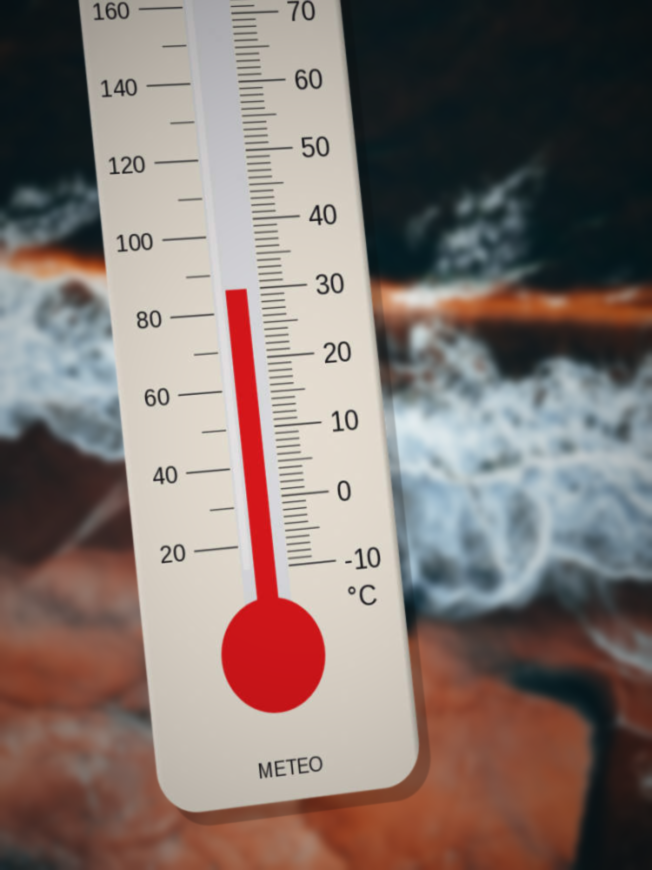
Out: value=30 unit=°C
